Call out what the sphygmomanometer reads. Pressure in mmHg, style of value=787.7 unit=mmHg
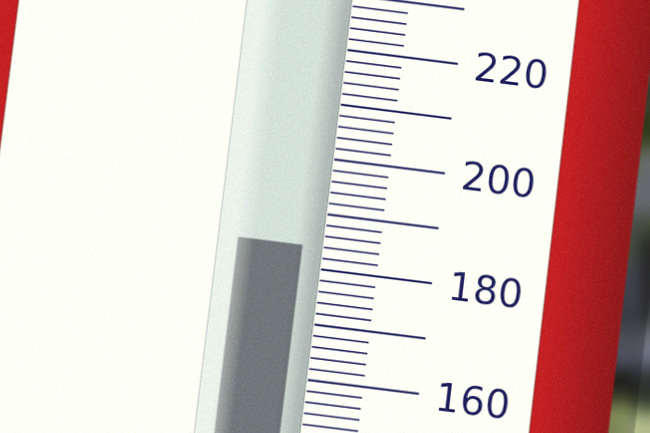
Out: value=184 unit=mmHg
